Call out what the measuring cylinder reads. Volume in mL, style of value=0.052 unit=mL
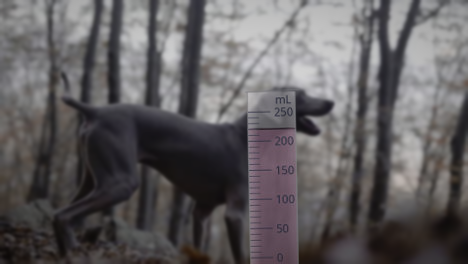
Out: value=220 unit=mL
